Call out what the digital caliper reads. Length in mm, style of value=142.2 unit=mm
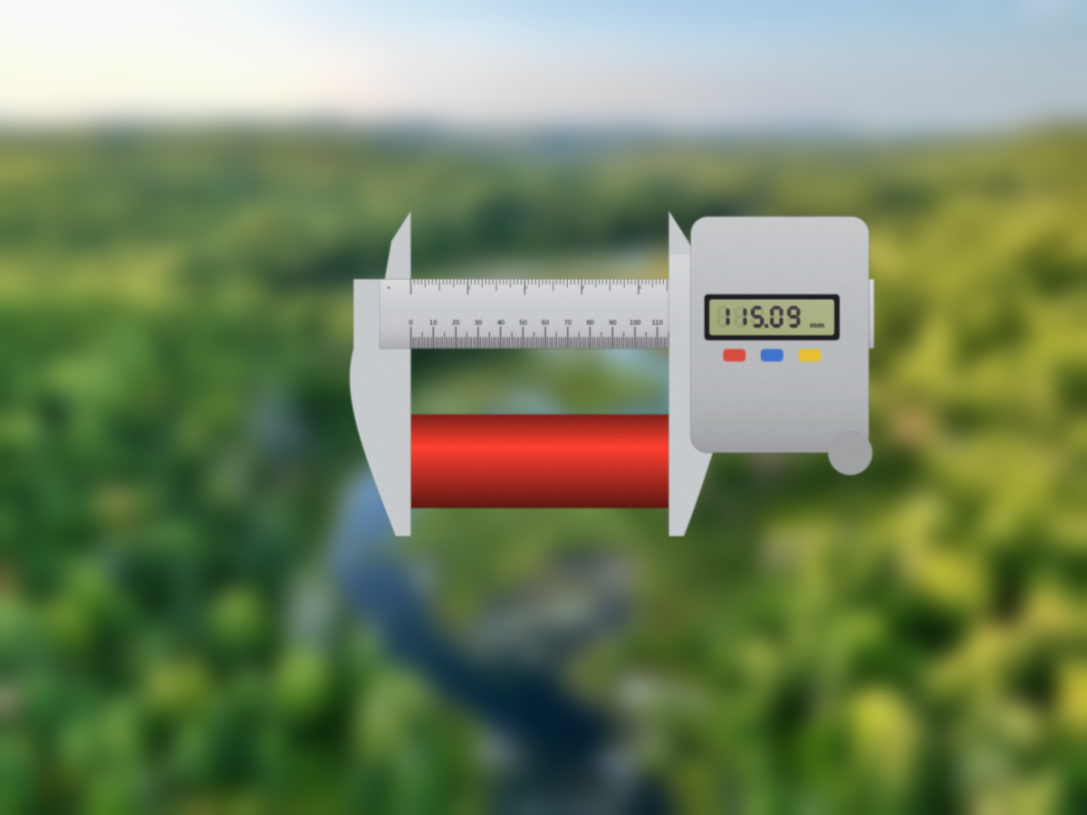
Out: value=115.09 unit=mm
